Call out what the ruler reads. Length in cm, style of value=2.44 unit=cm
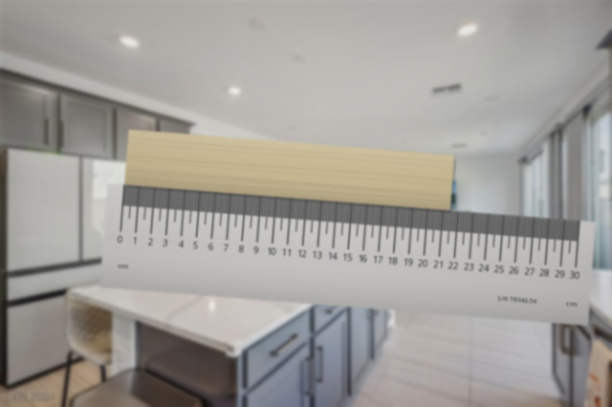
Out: value=21.5 unit=cm
